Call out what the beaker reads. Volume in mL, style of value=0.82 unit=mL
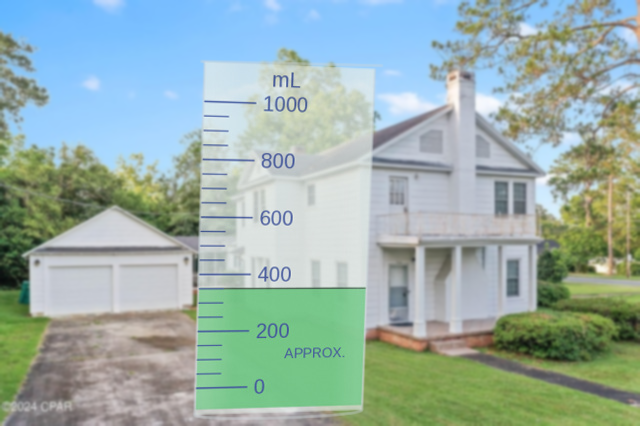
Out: value=350 unit=mL
